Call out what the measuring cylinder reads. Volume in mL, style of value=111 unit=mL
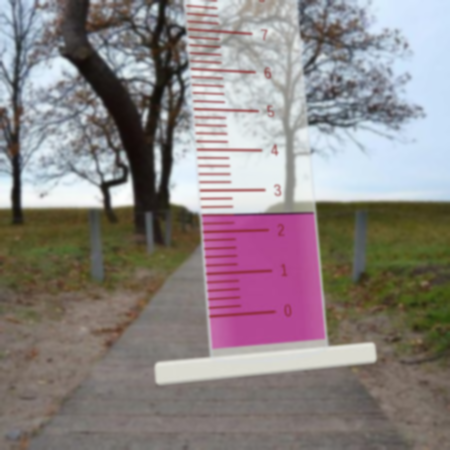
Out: value=2.4 unit=mL
